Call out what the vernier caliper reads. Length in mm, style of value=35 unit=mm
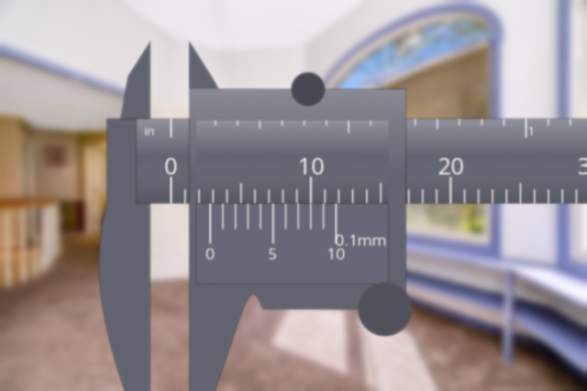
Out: value=2.8 unit=mm
